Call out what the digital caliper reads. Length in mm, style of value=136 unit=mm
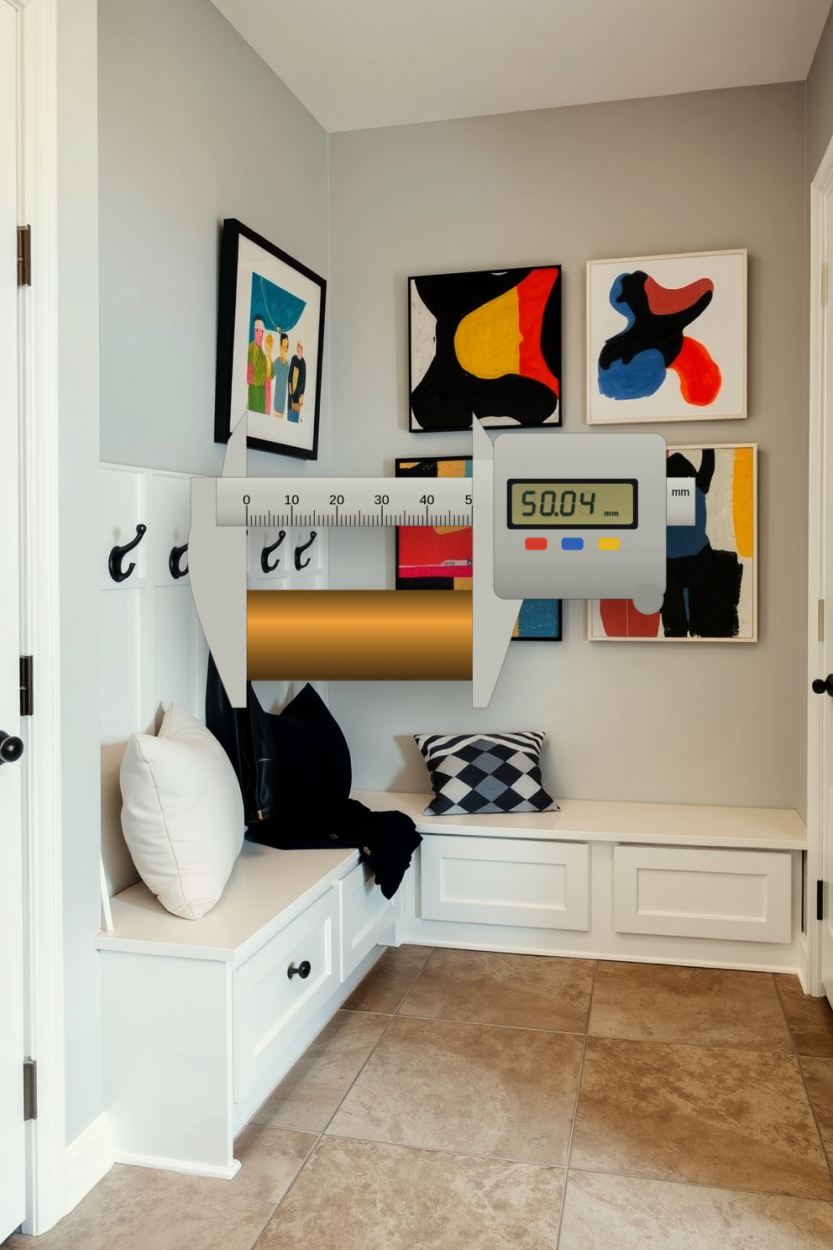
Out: value=50.04 unit=mm
